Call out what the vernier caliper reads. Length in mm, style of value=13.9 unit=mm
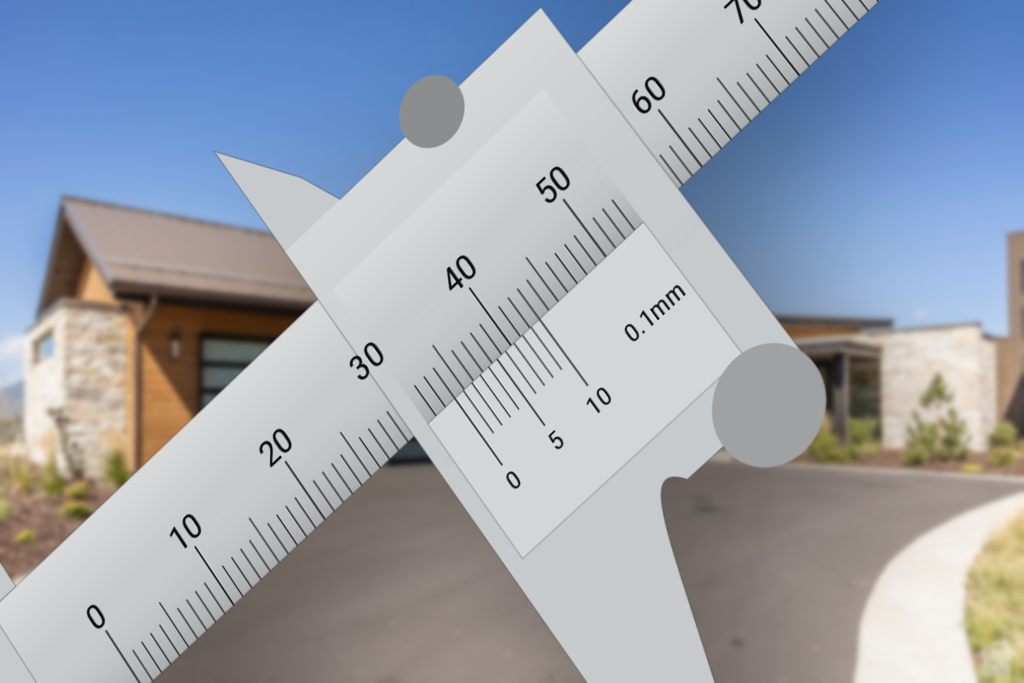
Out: value=34.0 unit=mm
